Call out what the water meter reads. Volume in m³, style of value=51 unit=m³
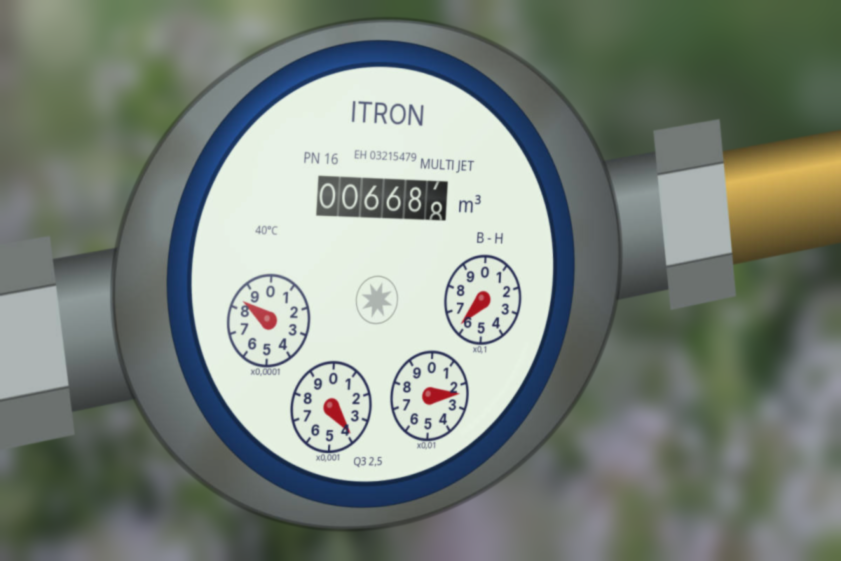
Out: value=6687.6238 unit=m³
